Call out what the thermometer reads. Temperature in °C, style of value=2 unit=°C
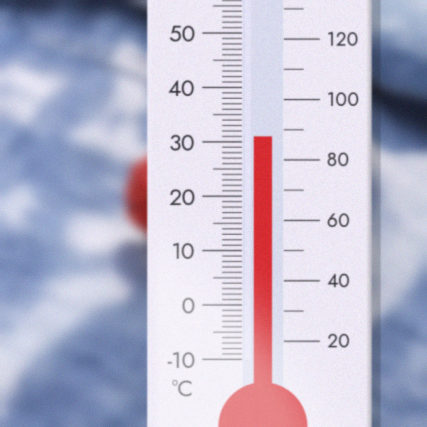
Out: value=31 unit=°C
